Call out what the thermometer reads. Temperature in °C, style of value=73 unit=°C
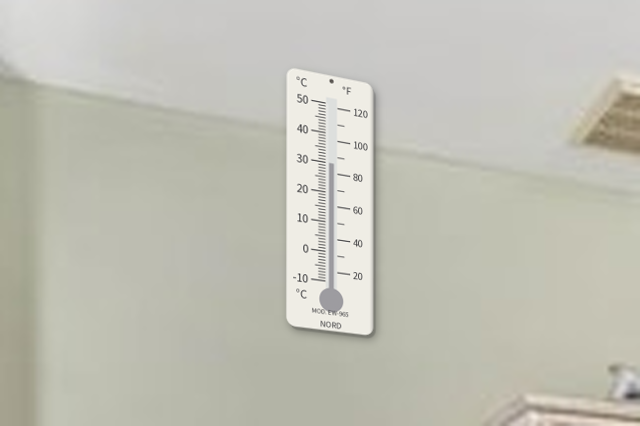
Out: value=30 unit=°C
